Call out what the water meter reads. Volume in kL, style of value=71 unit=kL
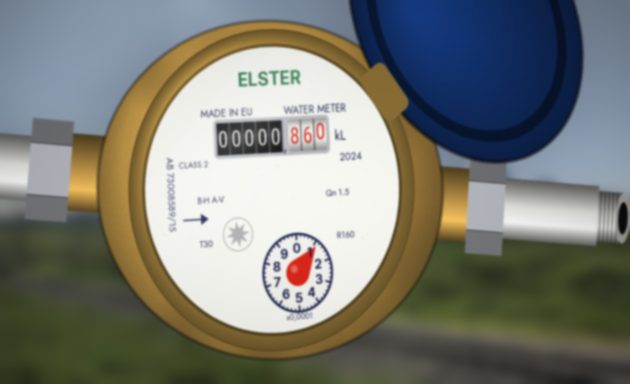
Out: value=0.8601 unit=kL
